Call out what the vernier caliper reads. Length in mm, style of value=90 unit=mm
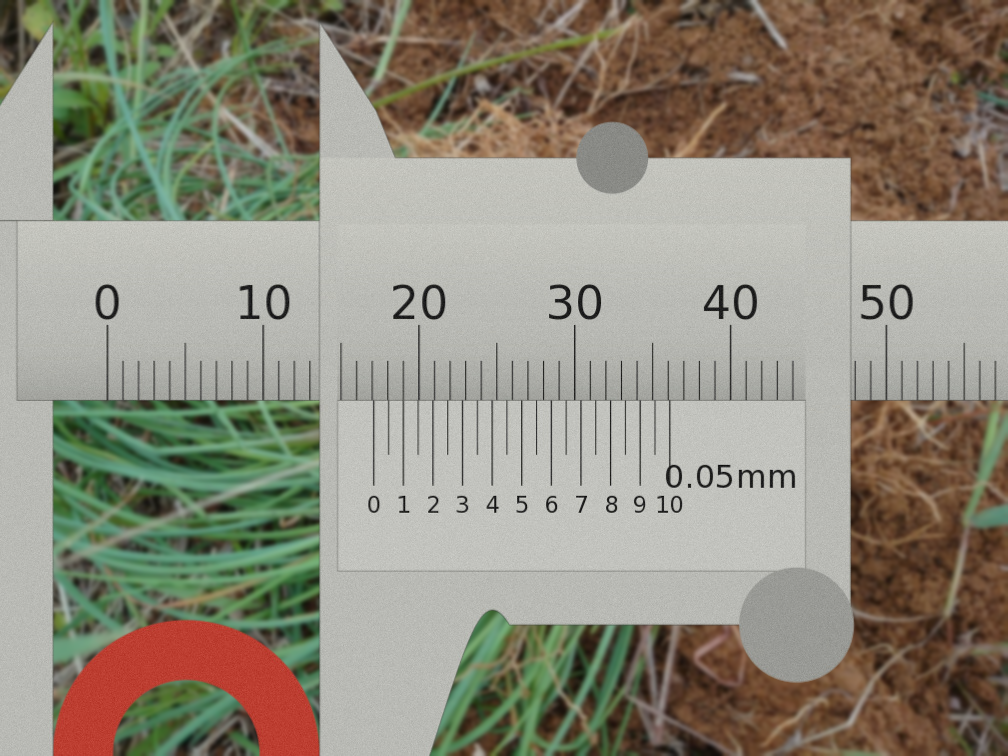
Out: value=17.1 unit=mm
